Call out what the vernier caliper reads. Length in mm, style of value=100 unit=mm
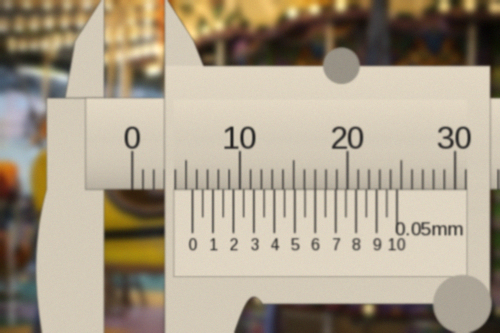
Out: value=5.6 unit=mm
